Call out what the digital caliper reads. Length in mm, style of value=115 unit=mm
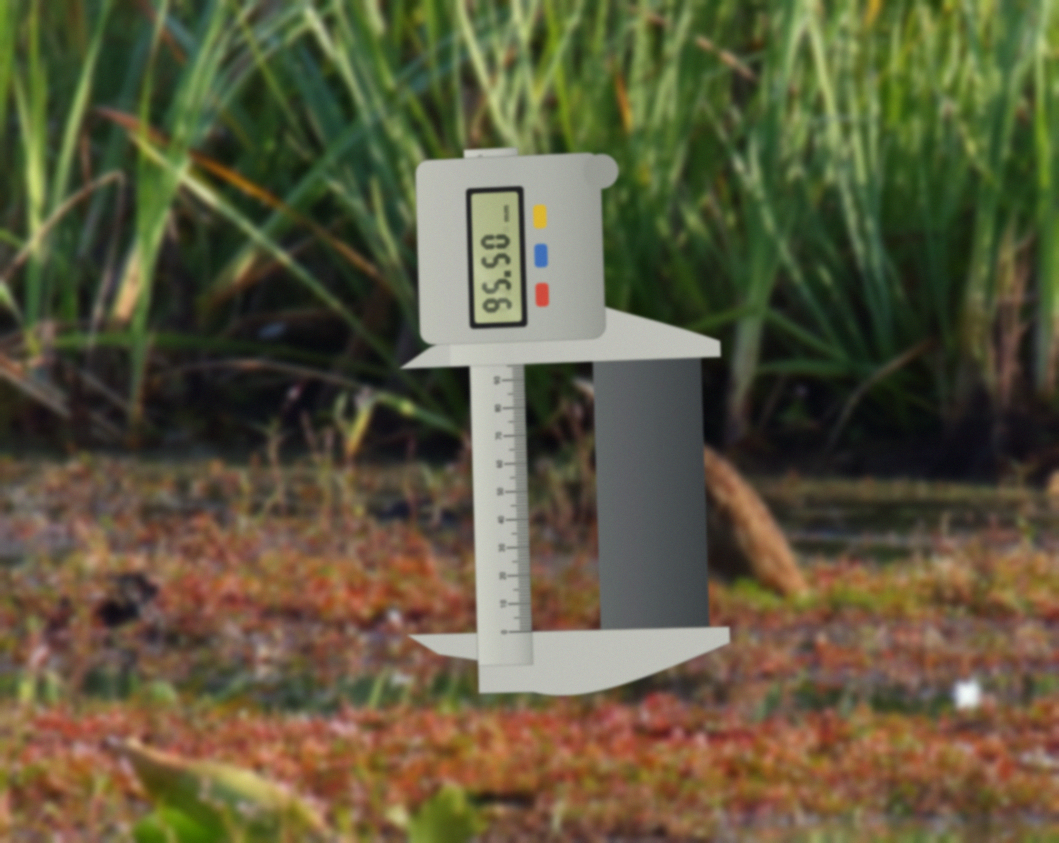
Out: value=95.50 unit=mm
